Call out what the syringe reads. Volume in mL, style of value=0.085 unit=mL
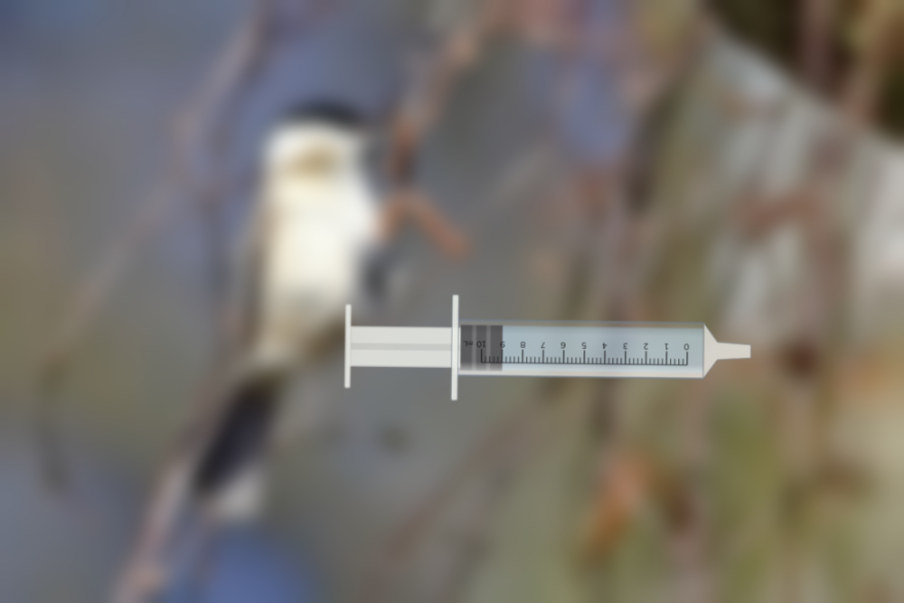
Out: value=9 unit=mL
